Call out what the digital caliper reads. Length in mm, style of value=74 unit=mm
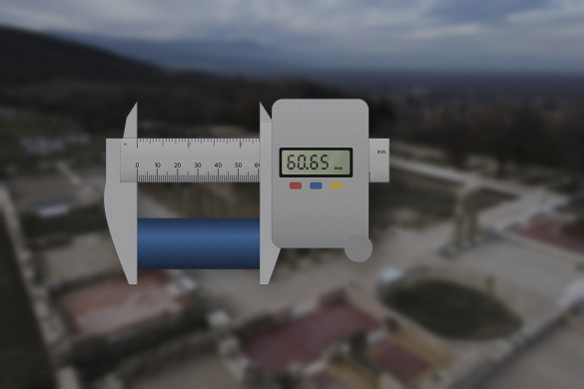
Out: value=60.65 unit=mm
